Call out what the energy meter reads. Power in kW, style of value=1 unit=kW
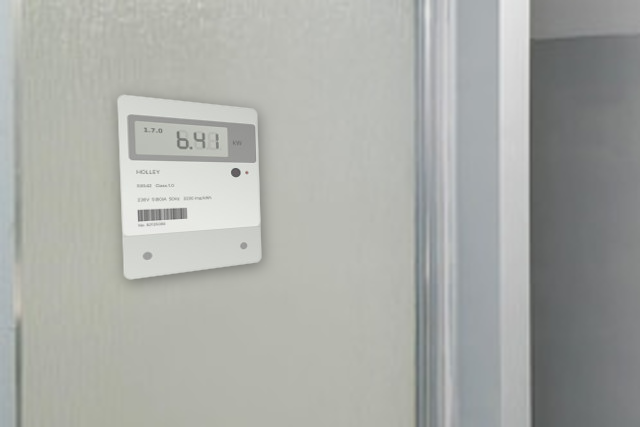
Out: value=6.41 unit=kW
